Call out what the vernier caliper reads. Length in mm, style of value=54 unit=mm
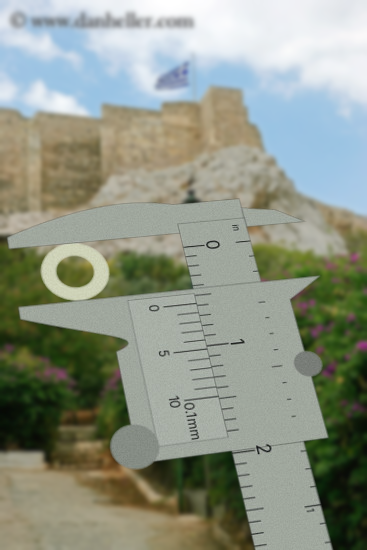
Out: value=5.8 unit=mm
